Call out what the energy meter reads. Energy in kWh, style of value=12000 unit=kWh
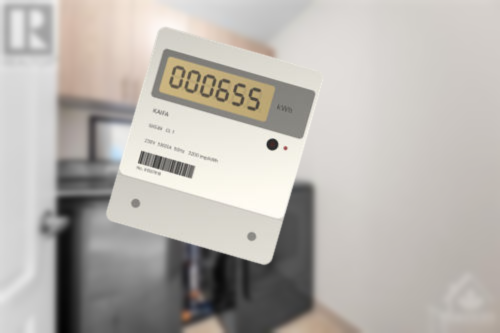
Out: value=655 unit=kWh
